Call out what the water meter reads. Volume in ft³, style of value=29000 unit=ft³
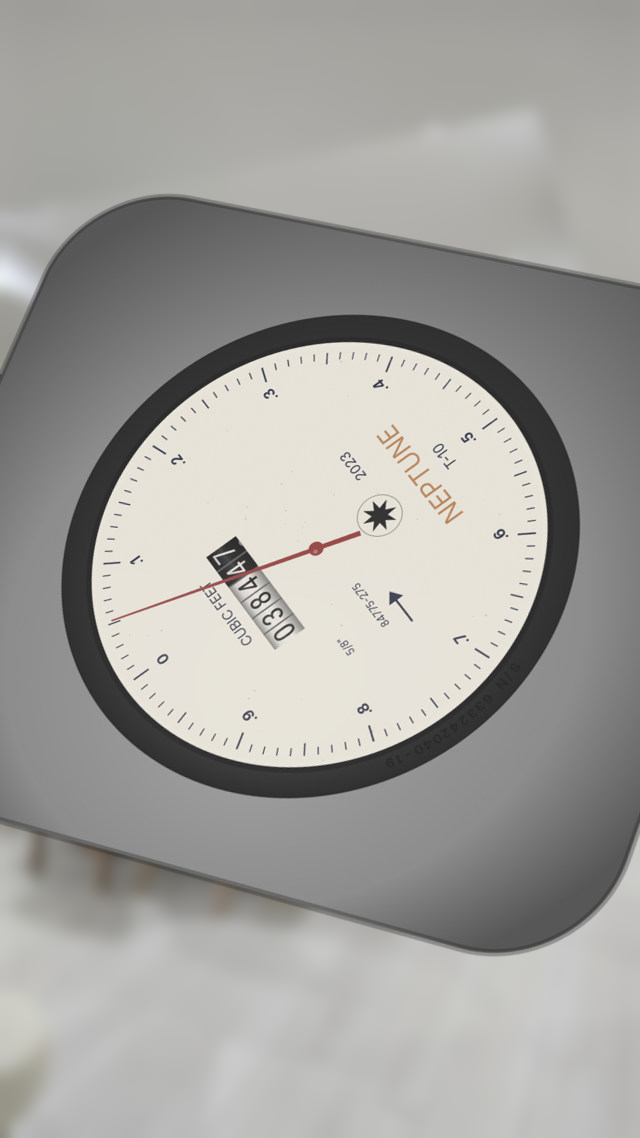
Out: value=38447.05 unit=ft³
